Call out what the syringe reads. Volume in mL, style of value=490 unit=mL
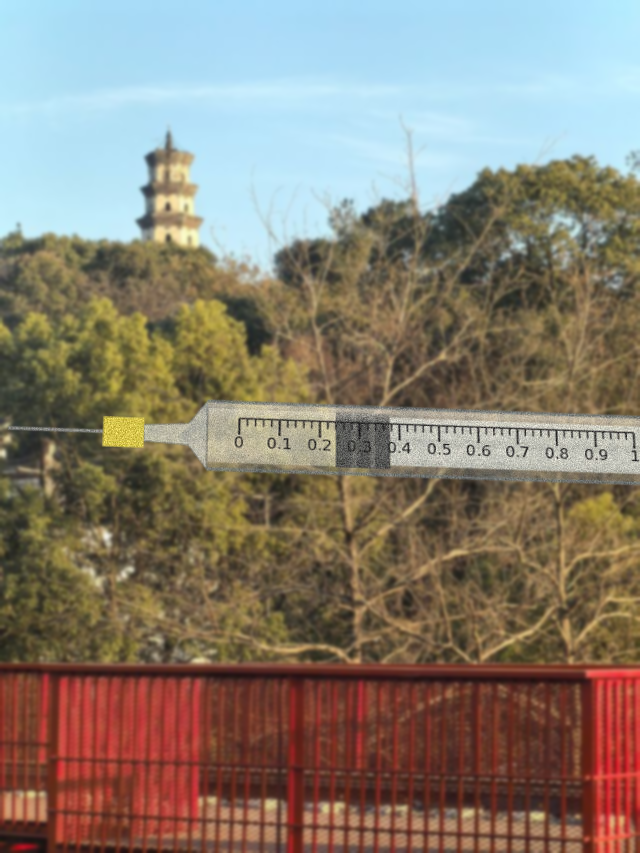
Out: value=0.24 unit=mL
